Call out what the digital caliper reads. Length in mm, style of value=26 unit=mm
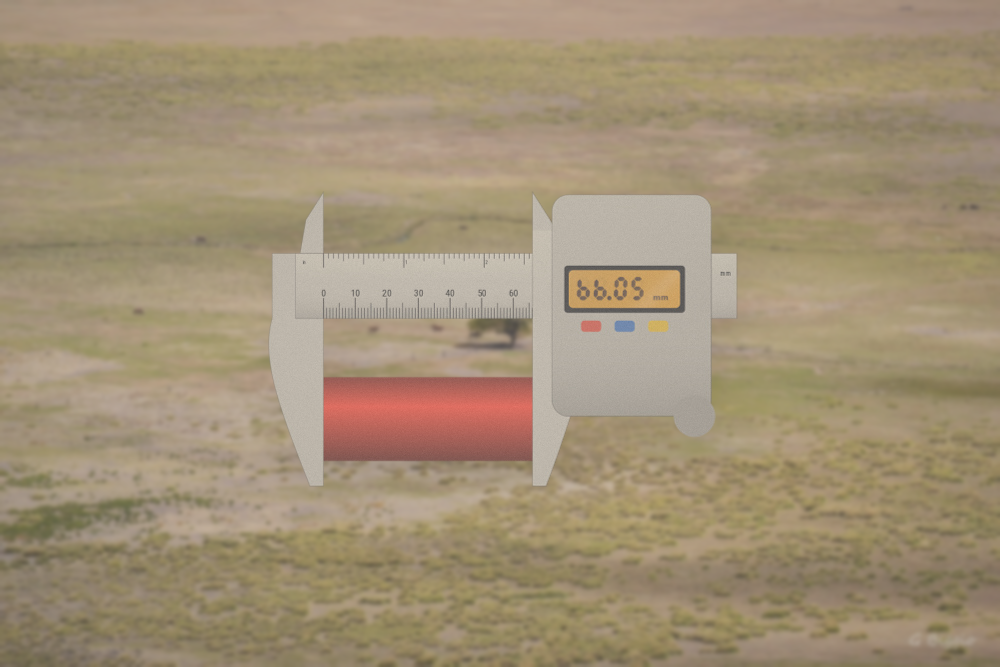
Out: value=66.05 unit=mm
